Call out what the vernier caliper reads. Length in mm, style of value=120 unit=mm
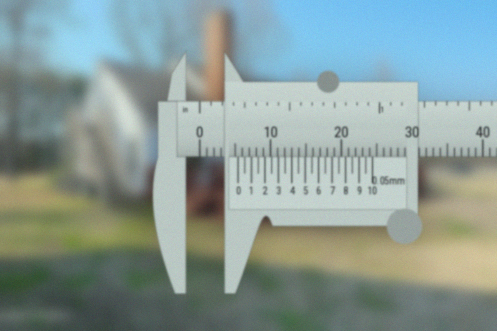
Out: value=5.4 unit=mm
